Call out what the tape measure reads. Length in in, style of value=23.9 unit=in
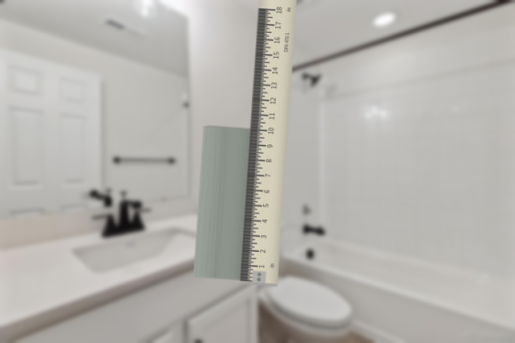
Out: value=10 unit=in
